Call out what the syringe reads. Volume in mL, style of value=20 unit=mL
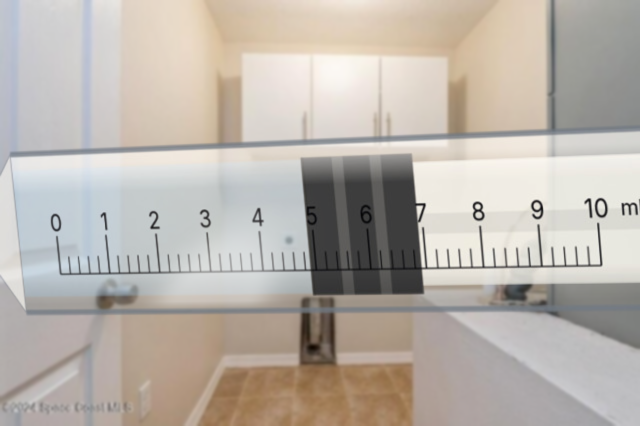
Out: value=4.9 unit=mL
